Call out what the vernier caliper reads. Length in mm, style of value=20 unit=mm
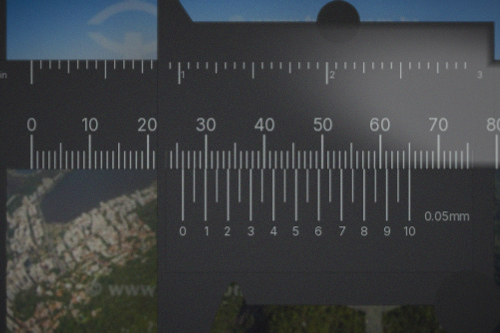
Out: value=26.0 unit=mm
